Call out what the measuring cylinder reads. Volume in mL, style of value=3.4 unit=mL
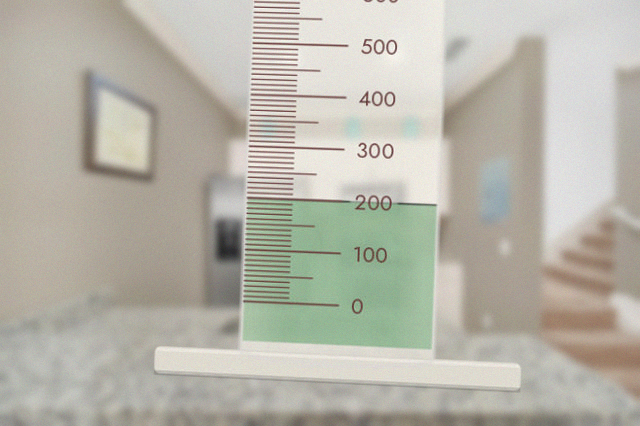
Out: value=200 unit=mL
